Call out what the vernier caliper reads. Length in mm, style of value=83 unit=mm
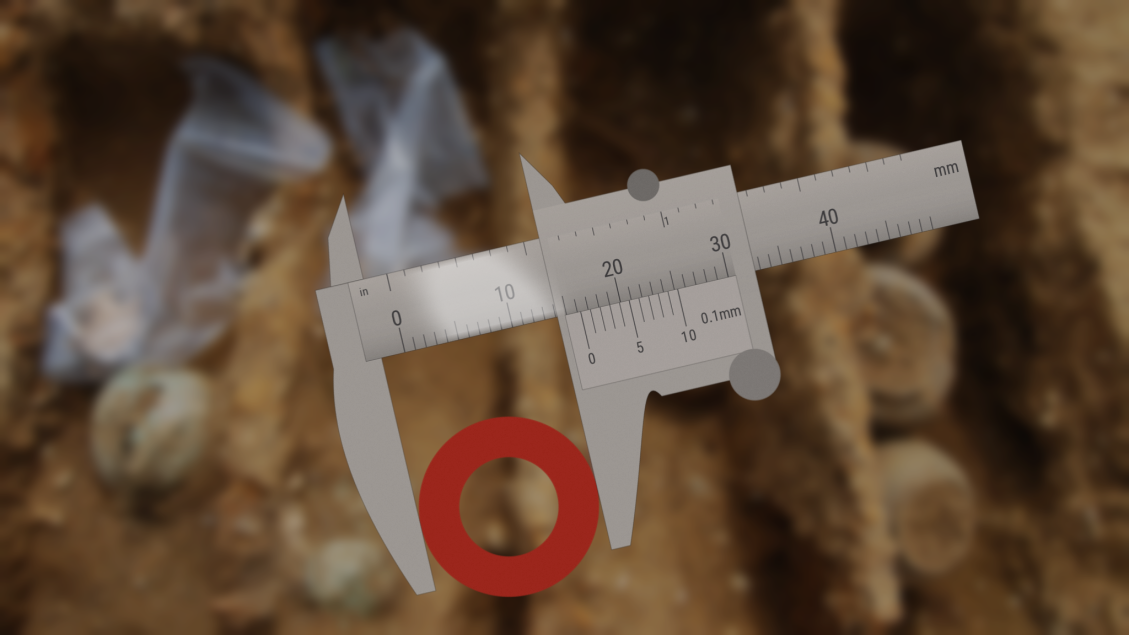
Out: value=16.3 unit=mm
